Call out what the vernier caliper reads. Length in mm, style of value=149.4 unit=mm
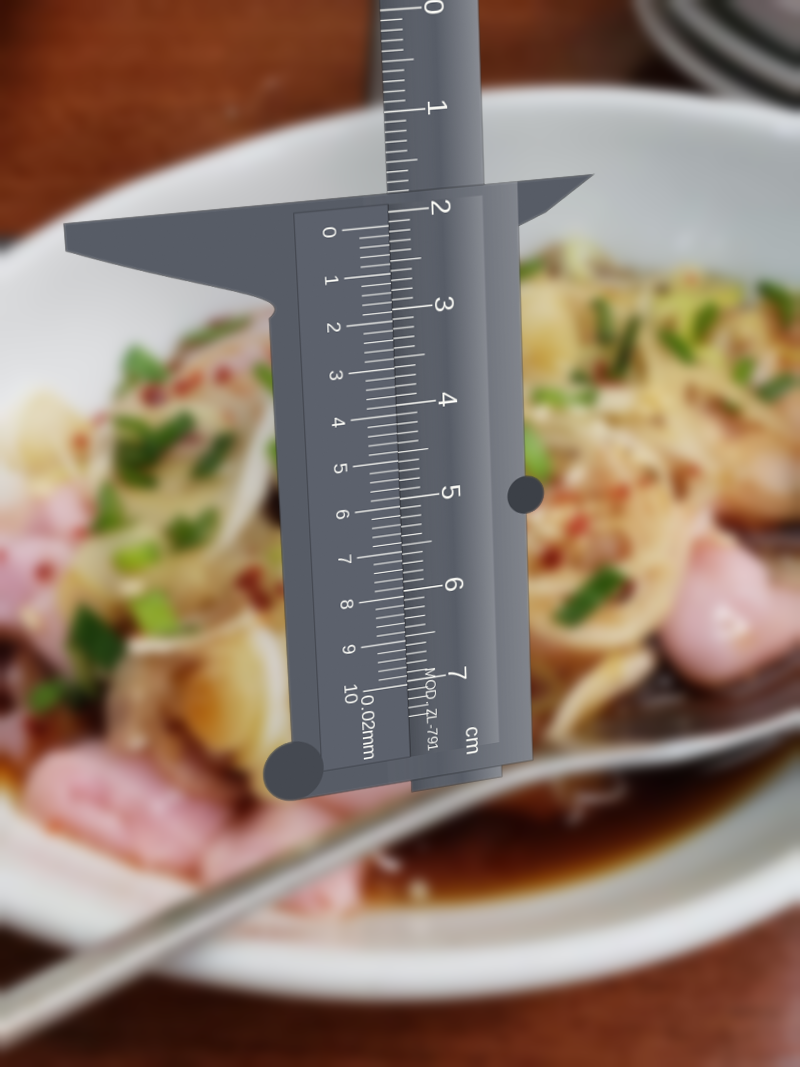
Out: value=21.4 unit=mm
